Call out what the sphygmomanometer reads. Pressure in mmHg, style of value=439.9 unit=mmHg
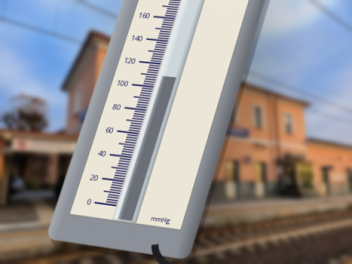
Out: value=110 unit=mmHg
